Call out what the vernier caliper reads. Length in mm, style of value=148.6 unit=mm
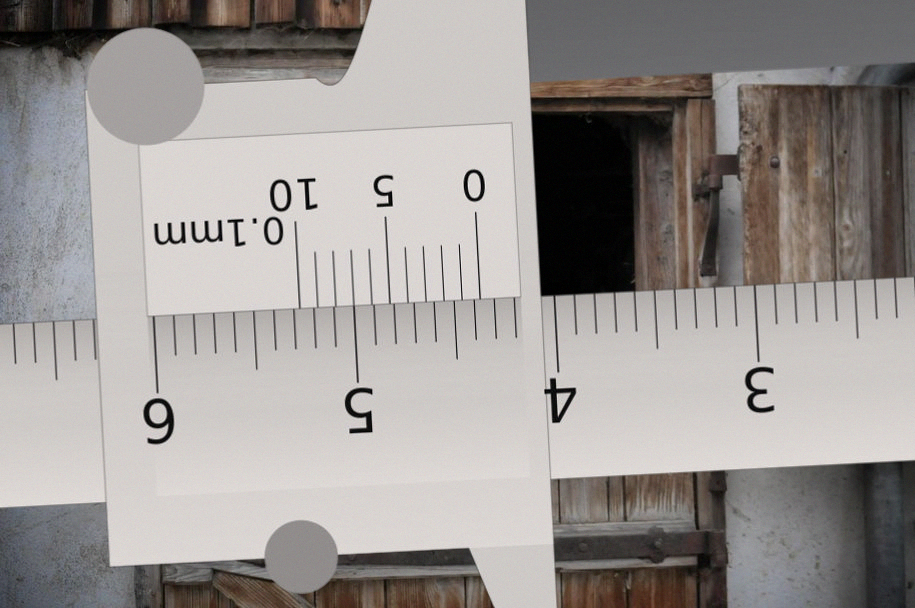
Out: value=43.7 unit=mm
